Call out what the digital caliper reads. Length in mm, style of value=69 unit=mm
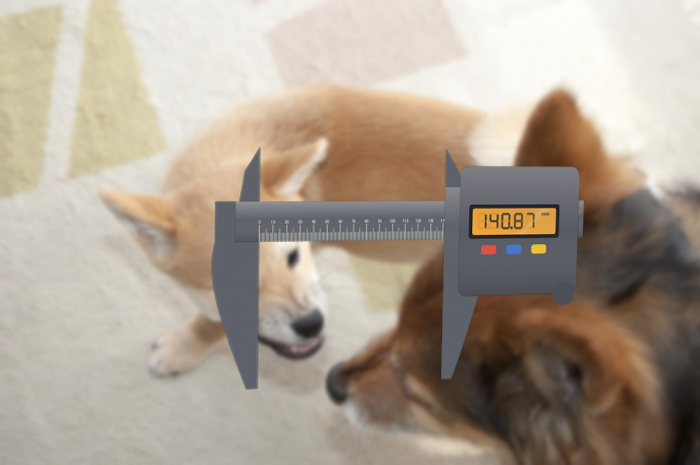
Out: value=140.87 unit=mm
